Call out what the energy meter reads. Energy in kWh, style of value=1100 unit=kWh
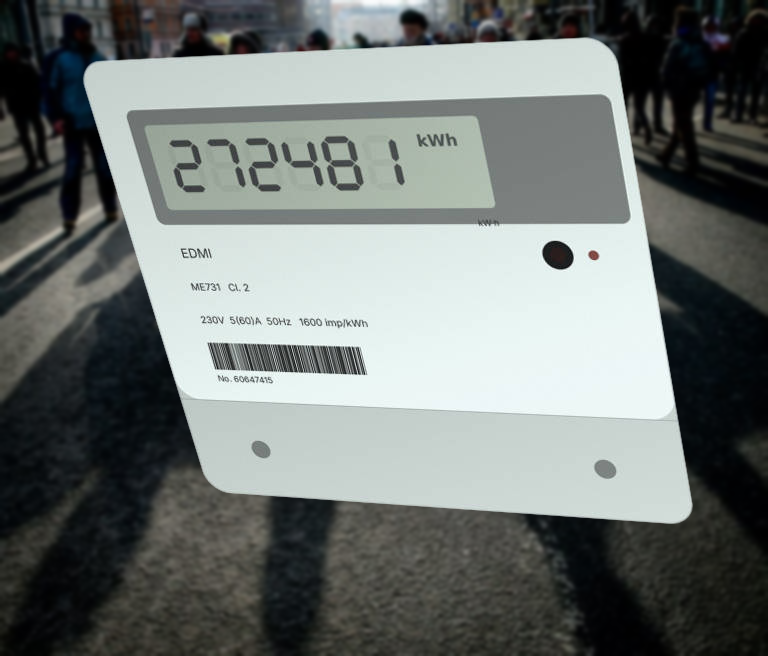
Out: value=272481 unit=kWh
